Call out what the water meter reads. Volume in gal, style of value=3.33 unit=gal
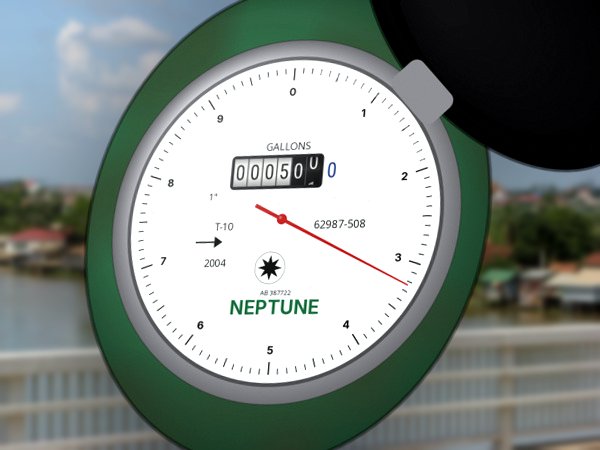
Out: value=5003.2 unit=gal
